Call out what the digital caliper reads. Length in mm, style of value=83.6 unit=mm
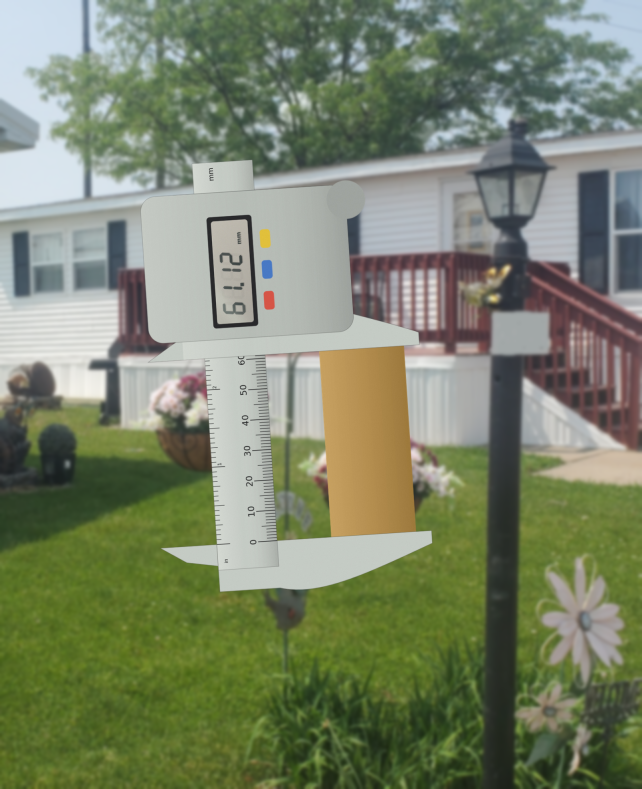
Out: value=61.12 unit=mm
